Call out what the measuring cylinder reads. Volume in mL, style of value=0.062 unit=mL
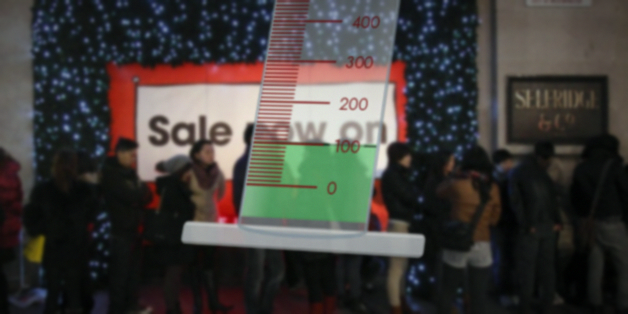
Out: value=100 unit=mL
